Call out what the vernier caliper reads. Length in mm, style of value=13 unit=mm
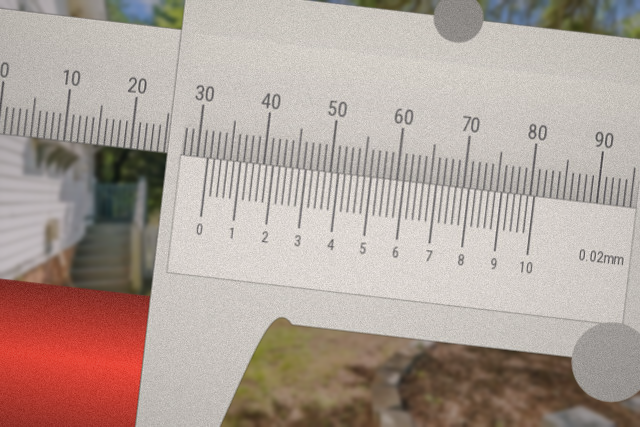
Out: value=31.6 unit=mm
